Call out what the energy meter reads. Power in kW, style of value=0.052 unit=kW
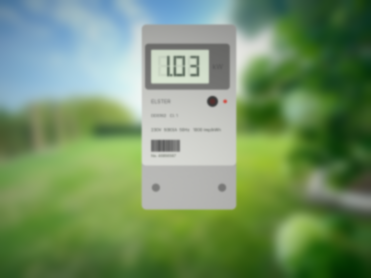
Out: value=1.03 unit=kW
